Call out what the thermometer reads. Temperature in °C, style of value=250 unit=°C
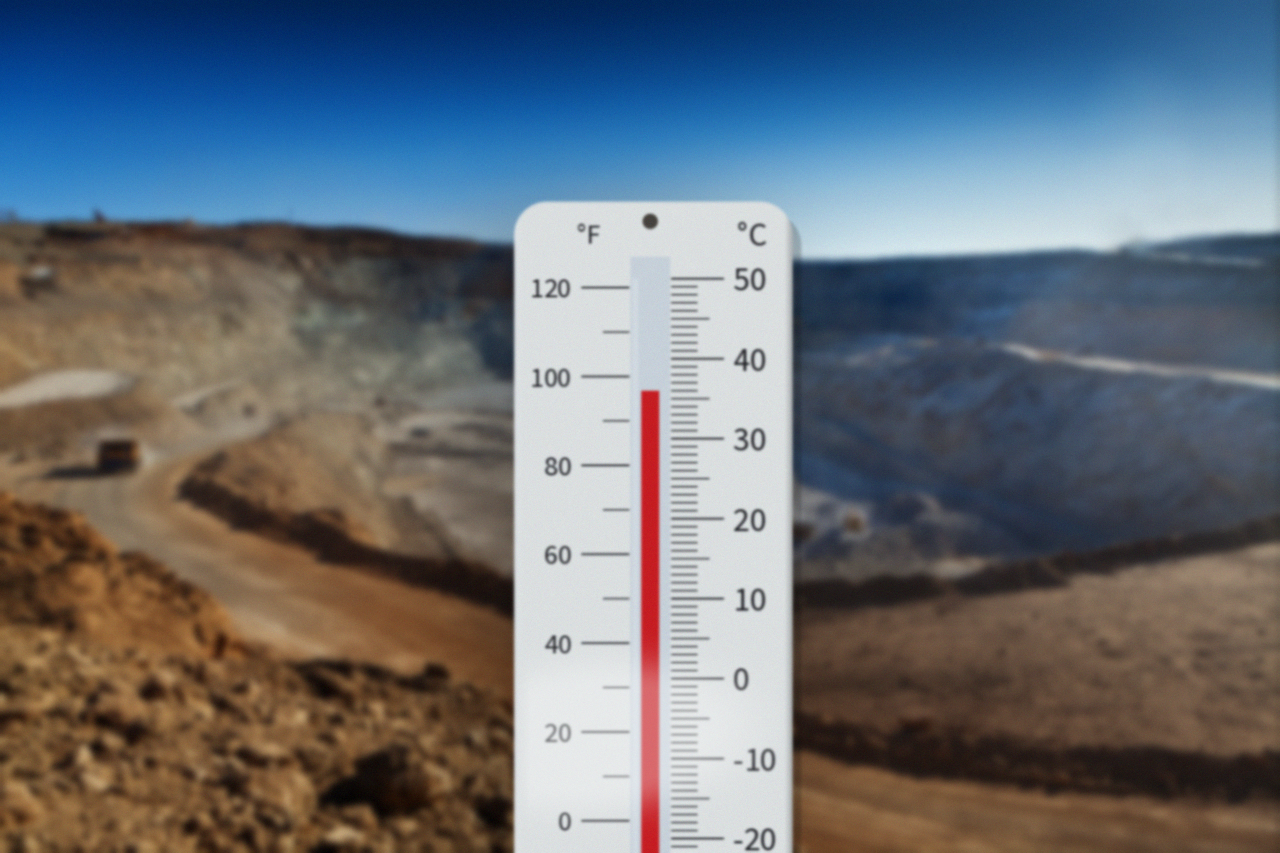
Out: value=36 unit=°C
